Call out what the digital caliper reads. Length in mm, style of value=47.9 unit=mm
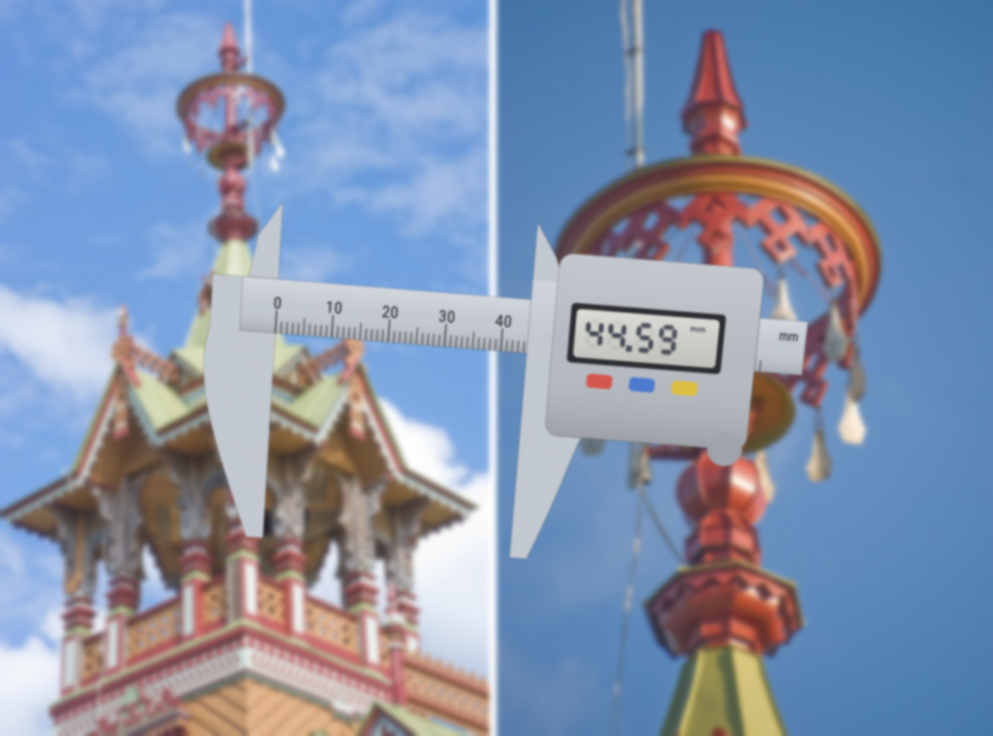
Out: value=44.59 unit=mm
